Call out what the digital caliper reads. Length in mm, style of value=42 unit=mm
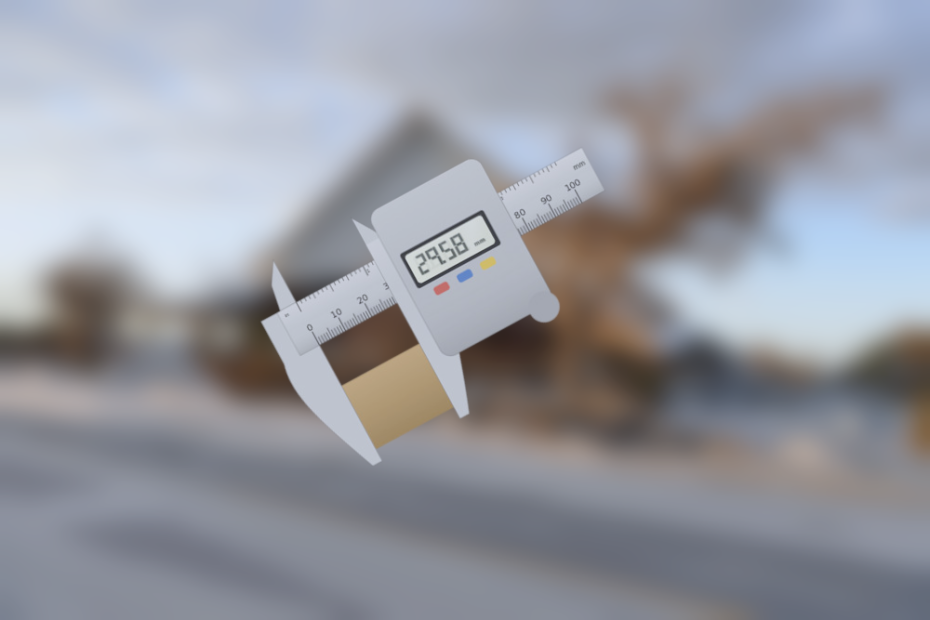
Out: value=29.58 unit=mm
